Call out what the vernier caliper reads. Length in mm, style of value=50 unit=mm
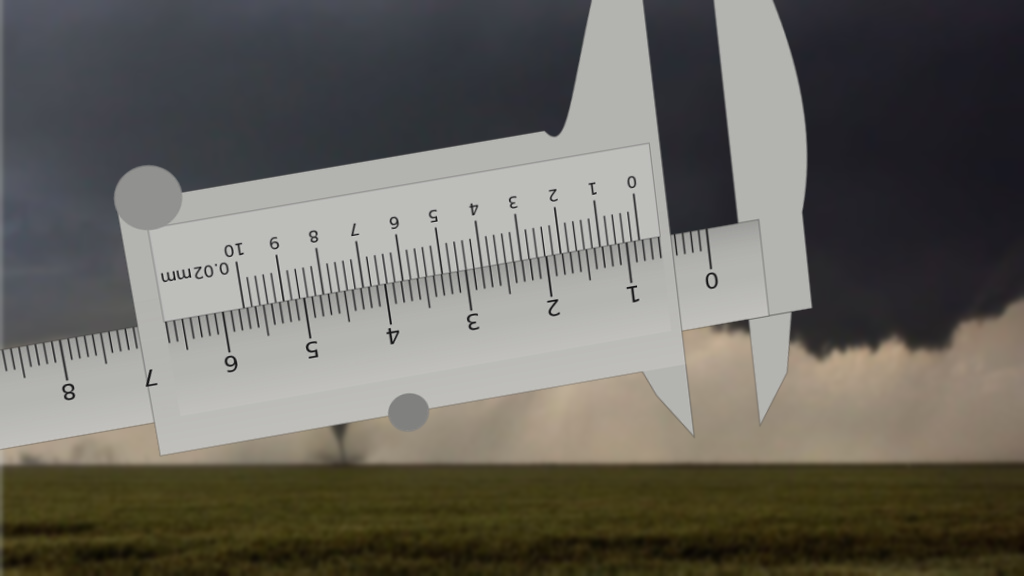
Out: value=8.4 unit=mm
